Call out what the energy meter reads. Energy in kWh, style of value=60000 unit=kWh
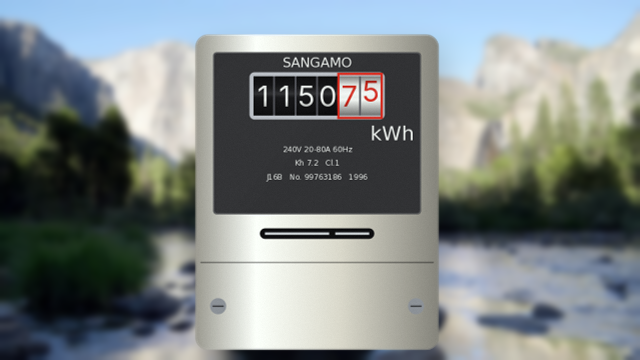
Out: value=1150.75 unit=kWh
